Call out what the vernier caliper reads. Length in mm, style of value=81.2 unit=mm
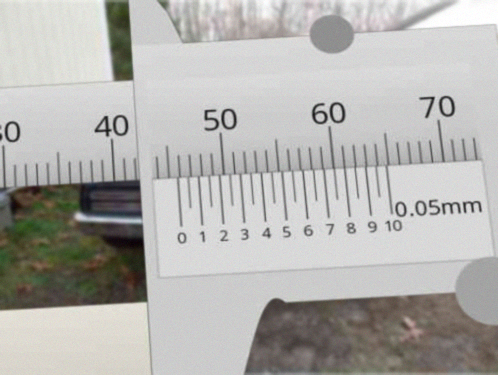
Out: value=45.8 unit=mm
